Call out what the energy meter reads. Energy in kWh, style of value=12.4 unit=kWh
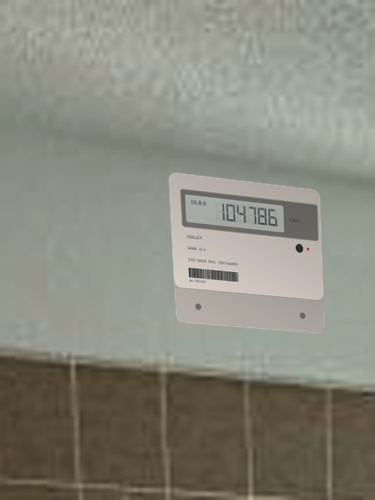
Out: value=104786 unit=kWh
